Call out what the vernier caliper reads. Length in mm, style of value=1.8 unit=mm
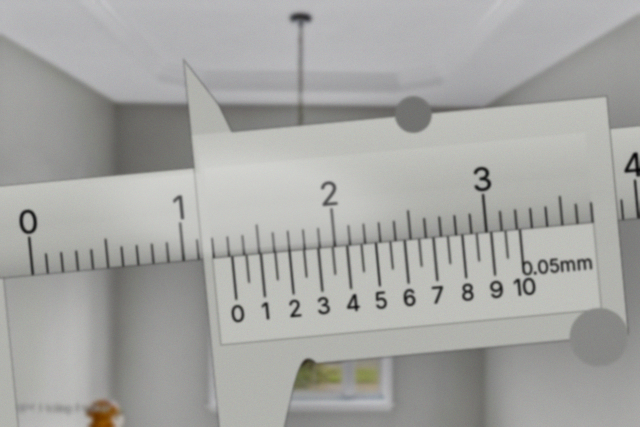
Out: value=13.2 unit=mm
